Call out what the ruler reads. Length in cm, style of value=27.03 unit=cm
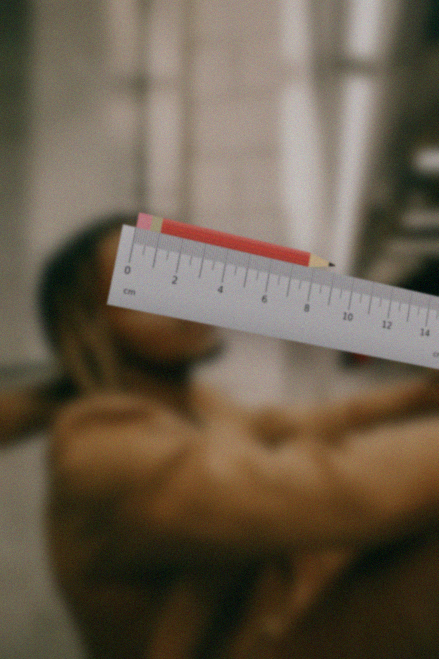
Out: value=9 unit=cm
